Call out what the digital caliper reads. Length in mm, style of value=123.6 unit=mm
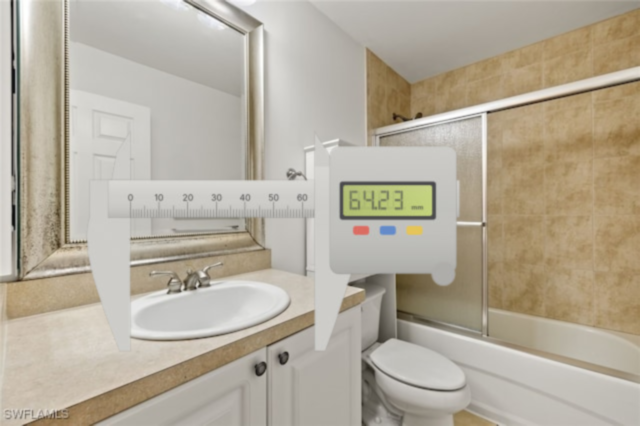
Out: value=64.23 unit=mm
